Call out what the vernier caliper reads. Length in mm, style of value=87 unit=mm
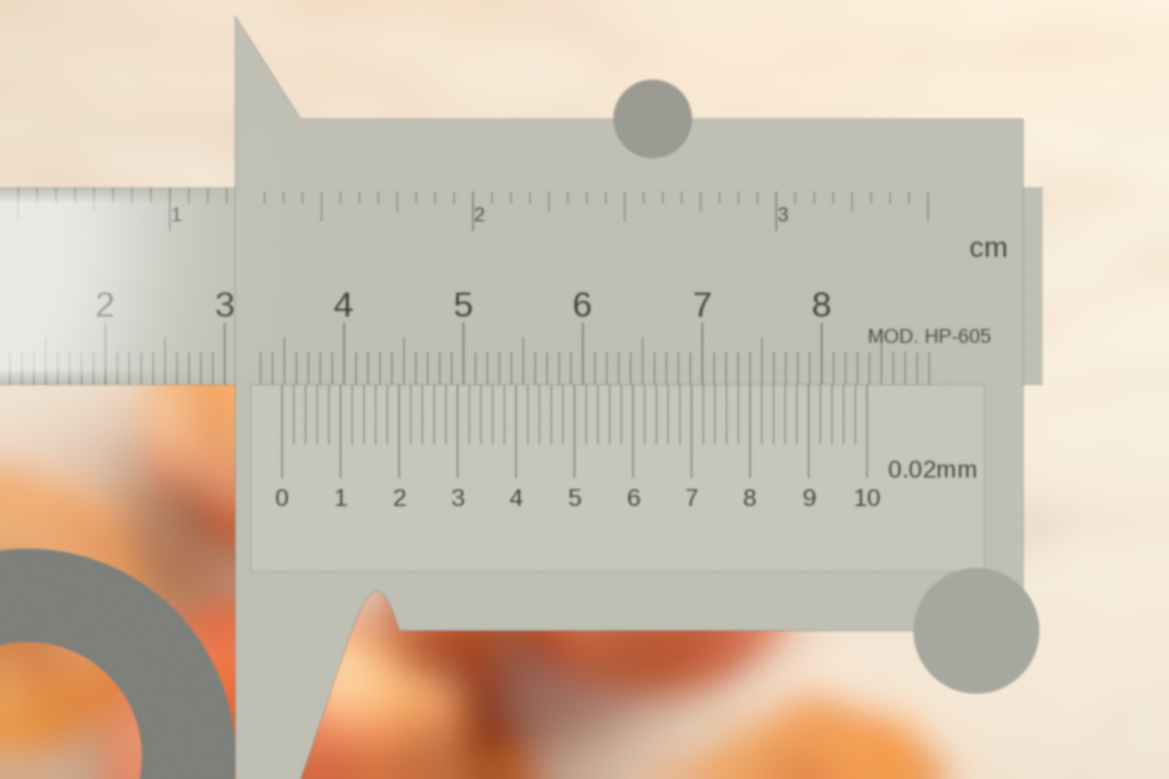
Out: value=34.8 unit=mm
